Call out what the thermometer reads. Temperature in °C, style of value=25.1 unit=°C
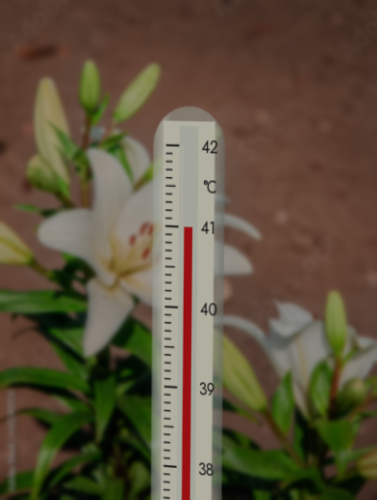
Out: value=41 unit=°C
